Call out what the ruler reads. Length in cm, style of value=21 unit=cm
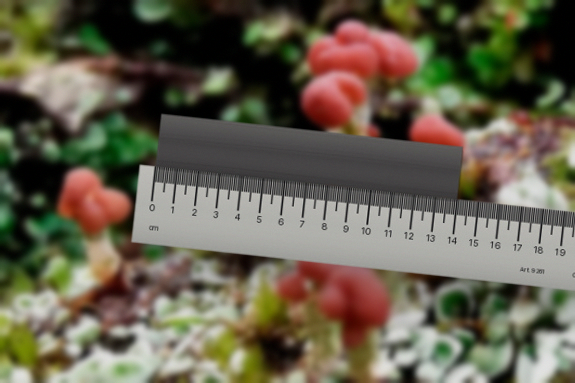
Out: value=14 unit=cm
